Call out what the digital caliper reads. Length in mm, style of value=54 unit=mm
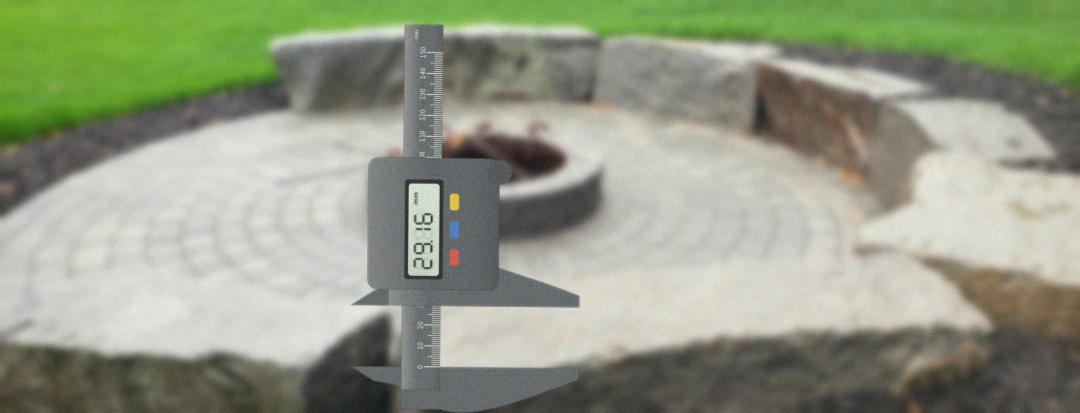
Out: value=29.16 unit=mm
